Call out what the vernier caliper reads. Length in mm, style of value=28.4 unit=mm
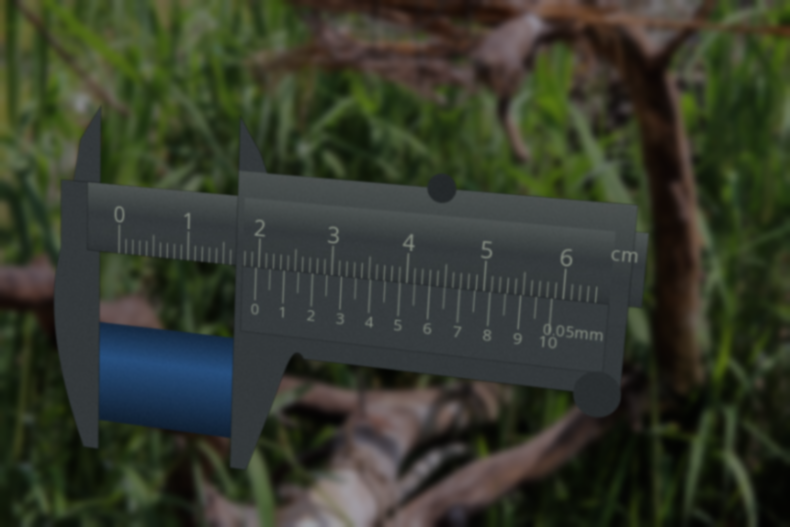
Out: value=19.6 unit=mm
